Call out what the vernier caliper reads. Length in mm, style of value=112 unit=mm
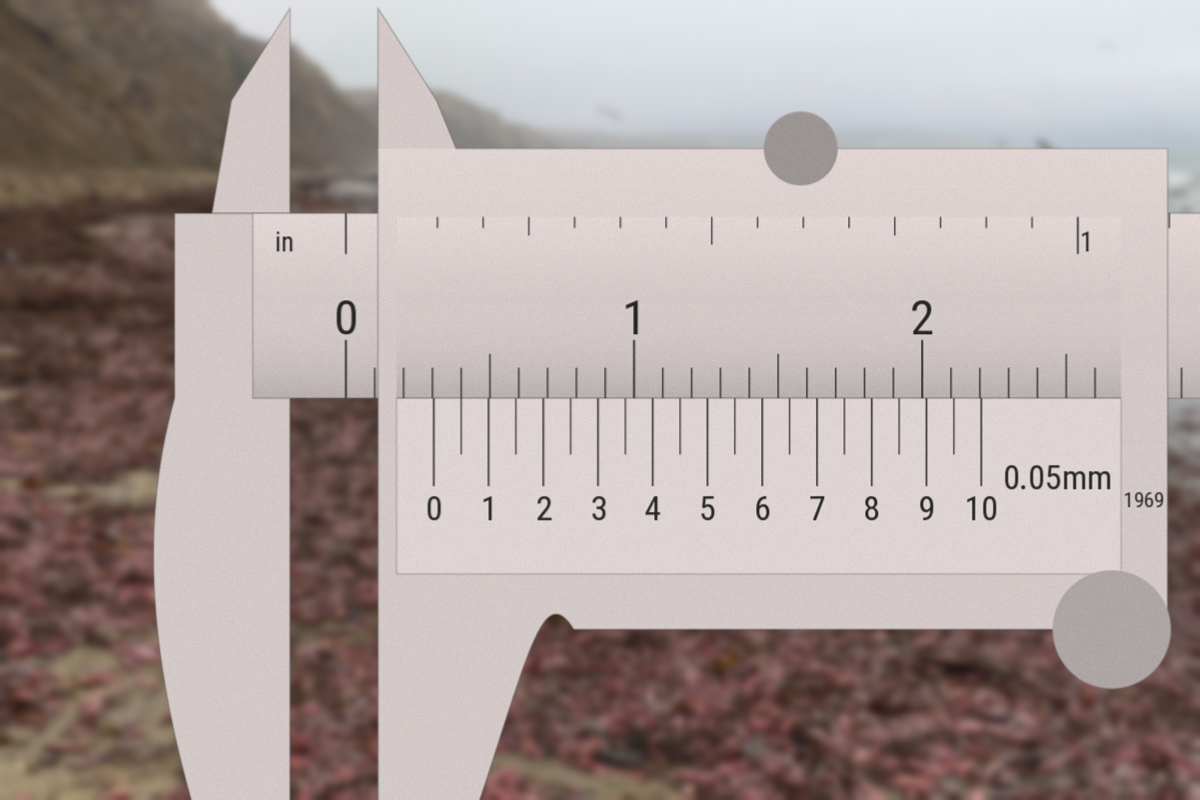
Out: value=3.05 unit=mm
